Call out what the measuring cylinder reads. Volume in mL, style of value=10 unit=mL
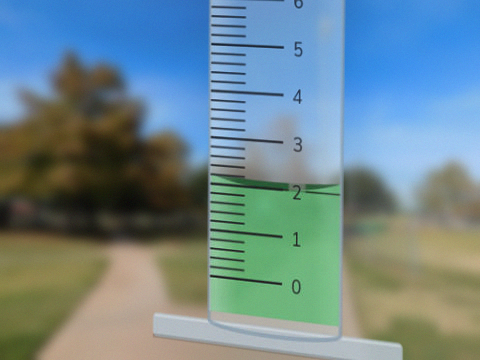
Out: value=2 unit=mL
